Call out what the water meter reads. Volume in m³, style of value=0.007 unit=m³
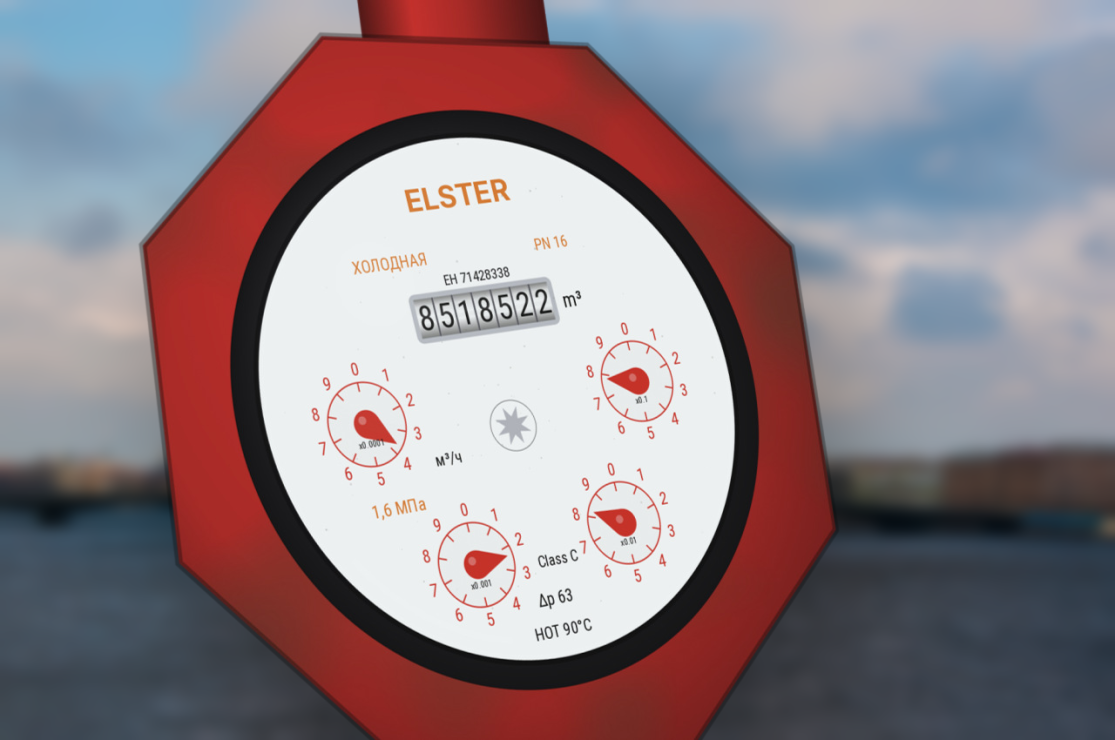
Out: value=8518522.7823 unit=m³
